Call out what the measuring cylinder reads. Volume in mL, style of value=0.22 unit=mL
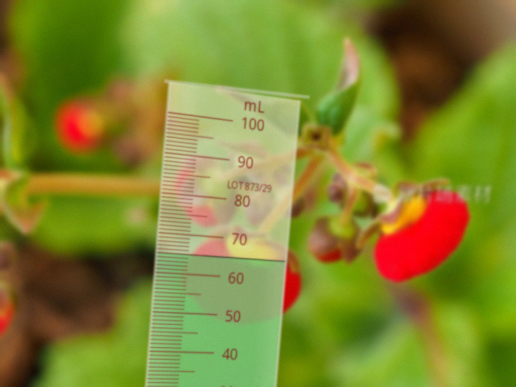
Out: value=65 unit=mL
